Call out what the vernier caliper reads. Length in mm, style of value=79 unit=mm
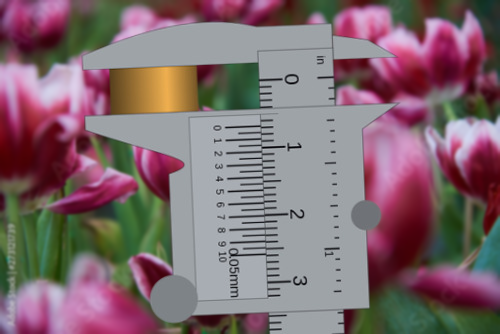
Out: value=6.8 unit=mm
